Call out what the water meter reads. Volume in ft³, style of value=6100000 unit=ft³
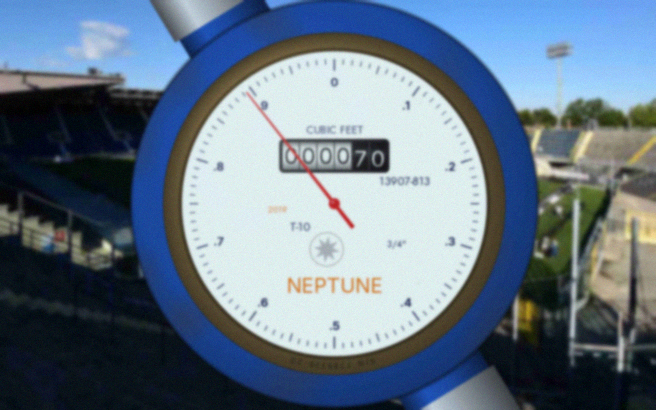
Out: value=69.89 unit=ft³
